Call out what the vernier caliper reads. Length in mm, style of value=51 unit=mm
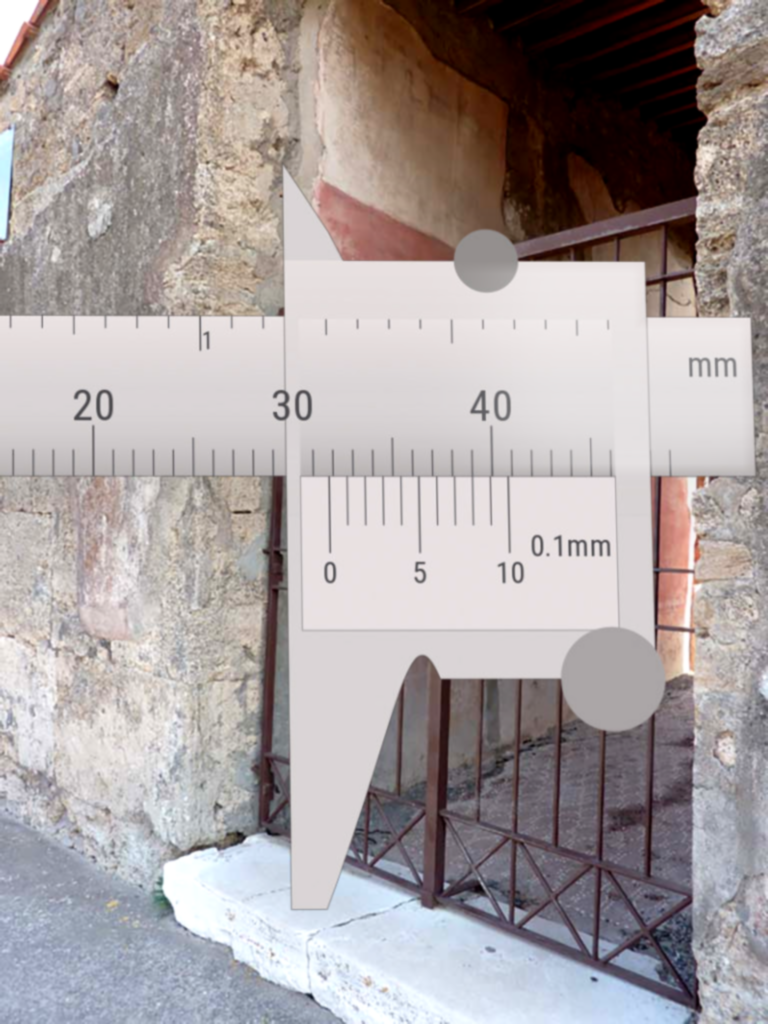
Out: value=31.8 unit=mm
